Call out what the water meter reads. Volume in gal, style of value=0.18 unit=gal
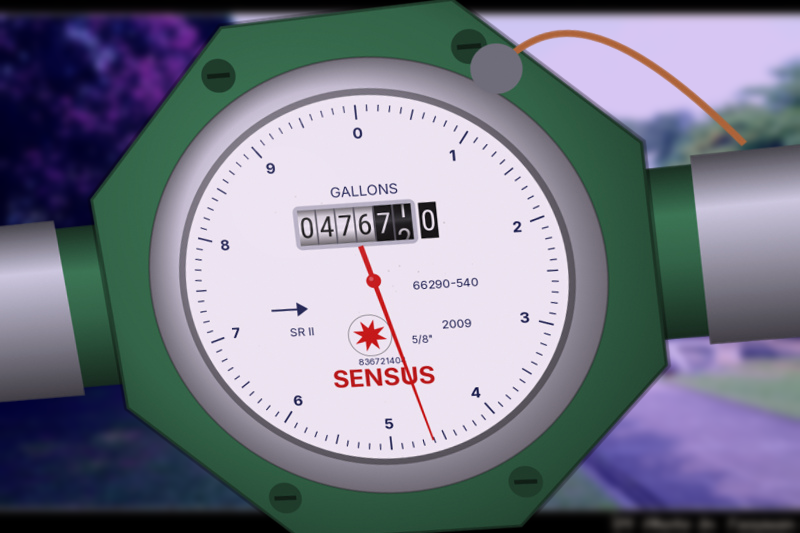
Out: value=476714.6 unit=gal
